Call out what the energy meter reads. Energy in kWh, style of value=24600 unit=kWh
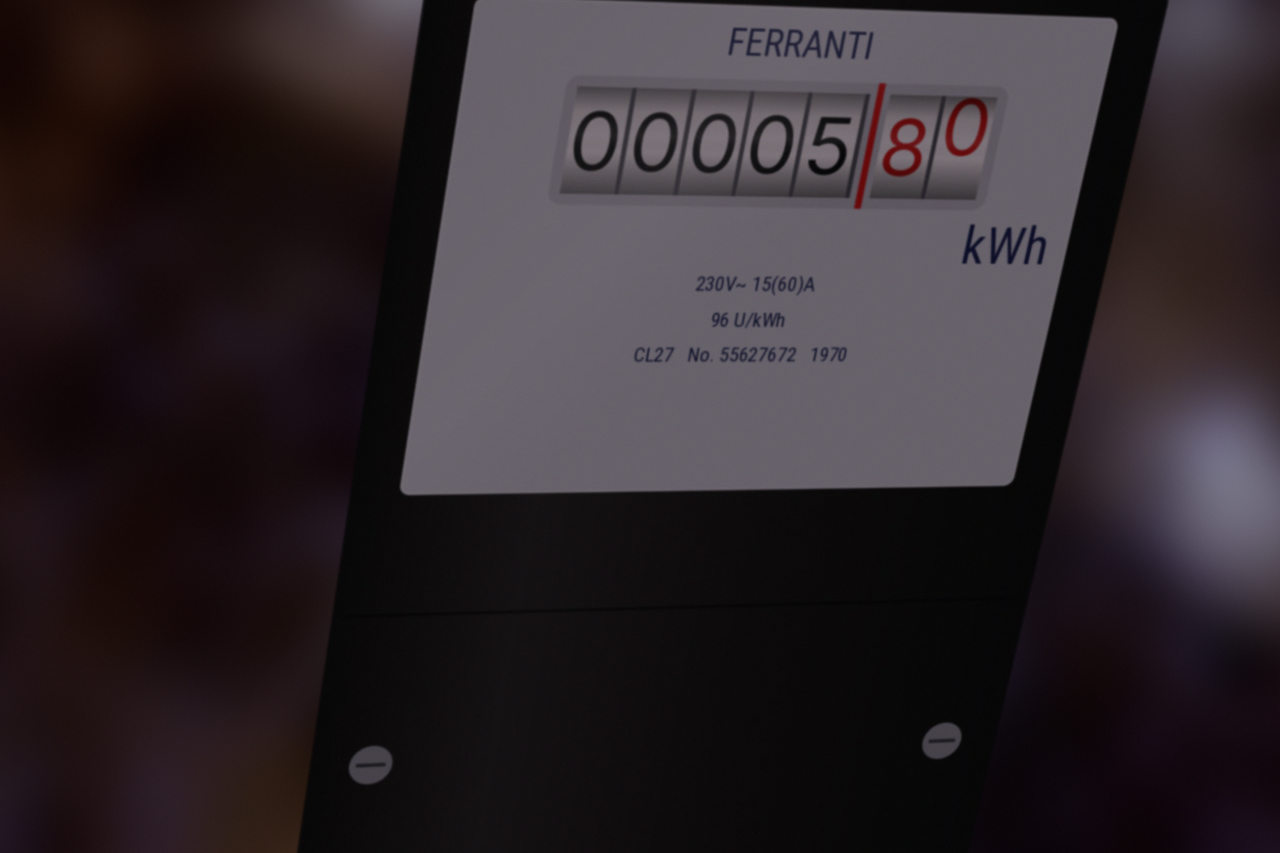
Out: value=5.80 unit=kWh
